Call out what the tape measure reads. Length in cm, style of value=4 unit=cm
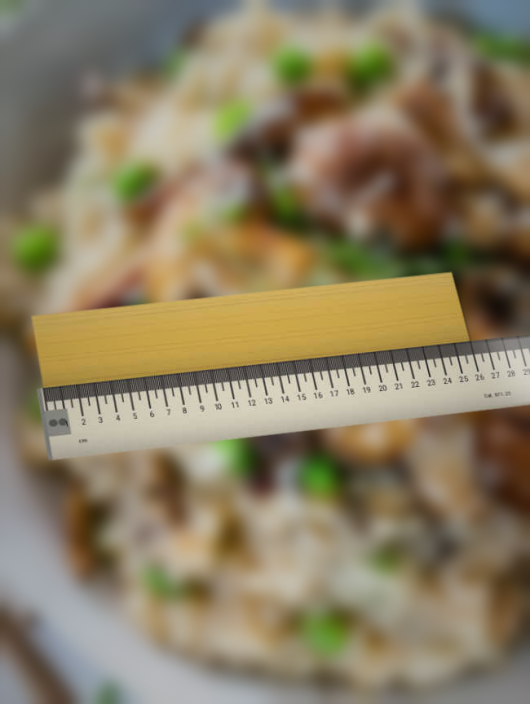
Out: value=26 unit=cm
